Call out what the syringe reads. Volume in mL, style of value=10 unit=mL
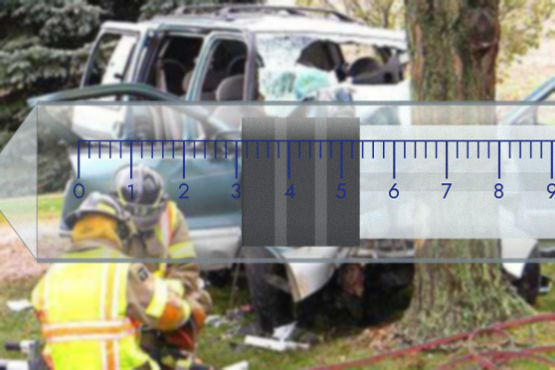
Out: value=3.1 unit=mL
